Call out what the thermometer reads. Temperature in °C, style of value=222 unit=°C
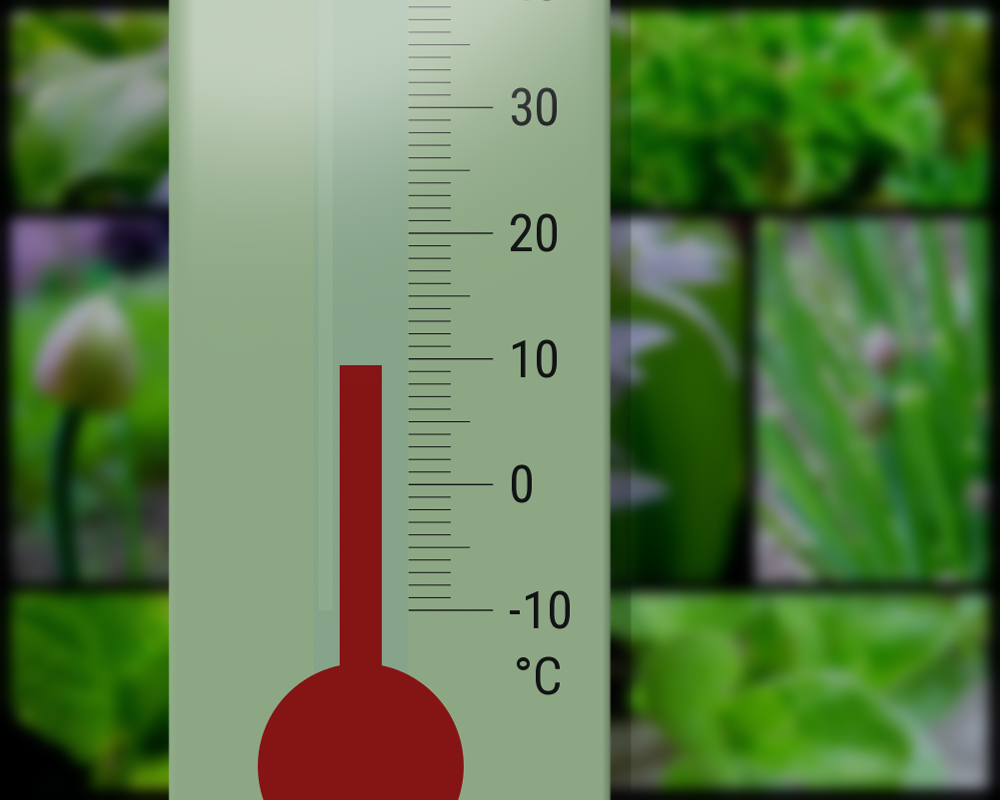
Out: value=9.5 unit=°C
